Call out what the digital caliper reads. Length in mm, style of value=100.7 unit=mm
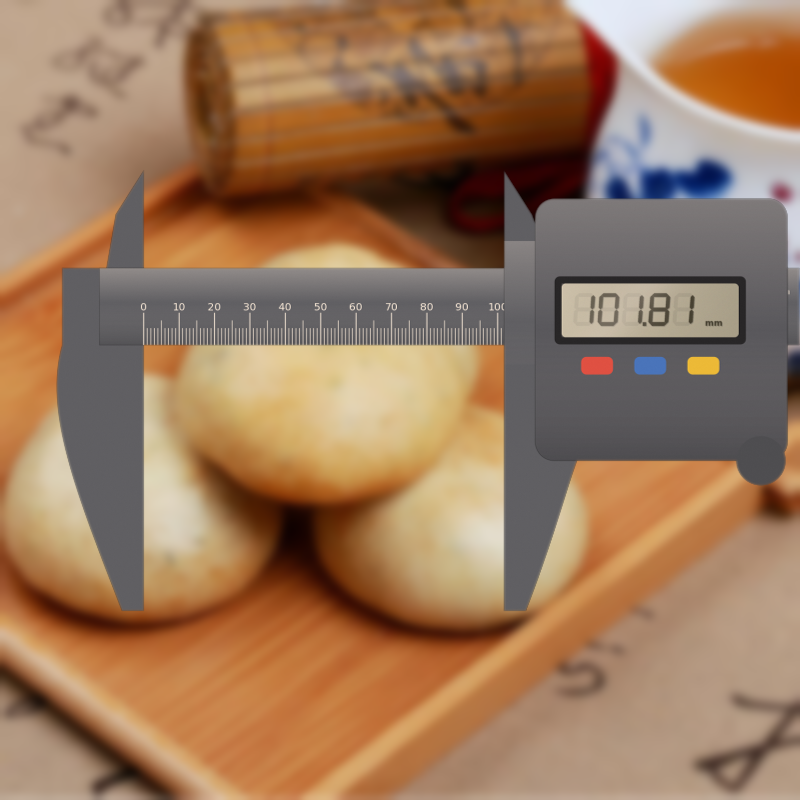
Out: value=101.81 unit=mm
